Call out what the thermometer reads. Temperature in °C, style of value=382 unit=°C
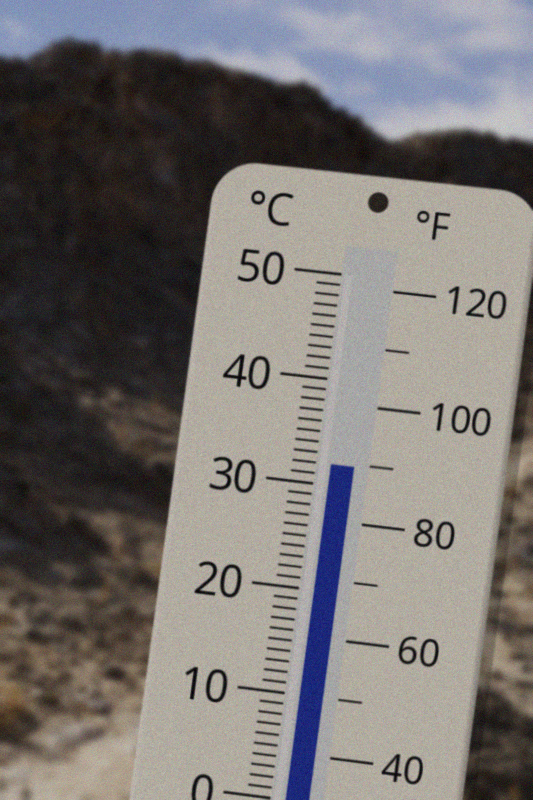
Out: value=32 unit=°C
